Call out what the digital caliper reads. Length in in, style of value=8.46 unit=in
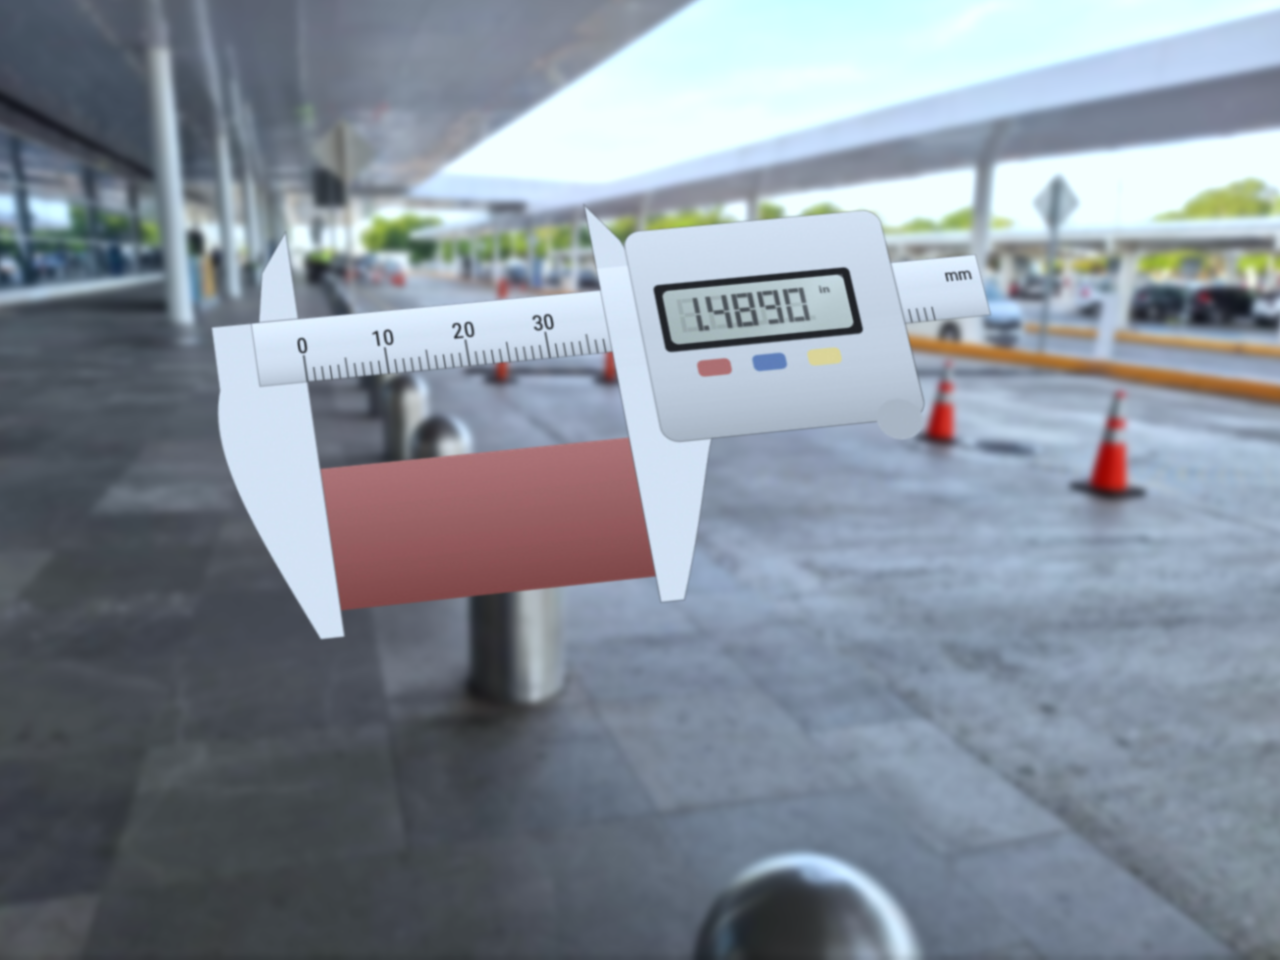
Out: value=1.4890 unit=in
